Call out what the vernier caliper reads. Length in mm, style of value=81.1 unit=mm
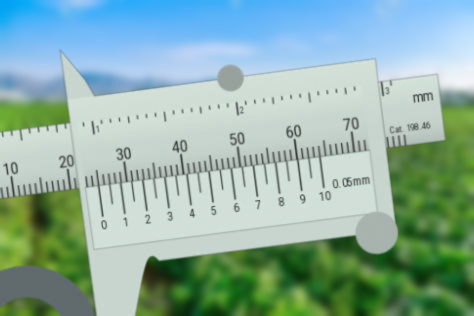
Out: value=25.0 unit=mm
